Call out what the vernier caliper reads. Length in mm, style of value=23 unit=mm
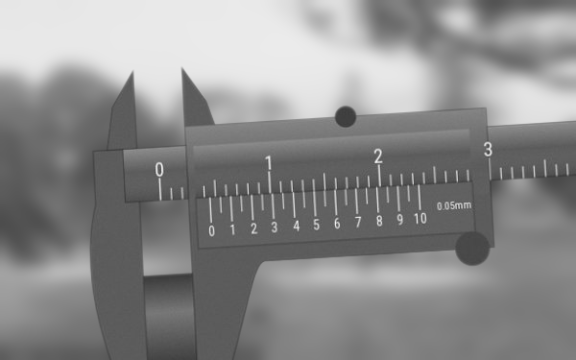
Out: value=4.5 unit=mm
